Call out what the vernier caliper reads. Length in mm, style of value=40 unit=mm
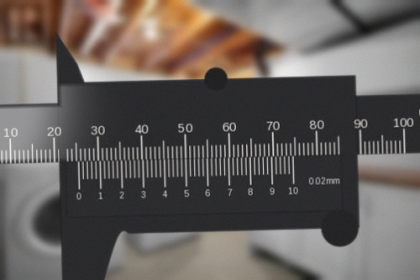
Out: value=25.5 unit=mm
